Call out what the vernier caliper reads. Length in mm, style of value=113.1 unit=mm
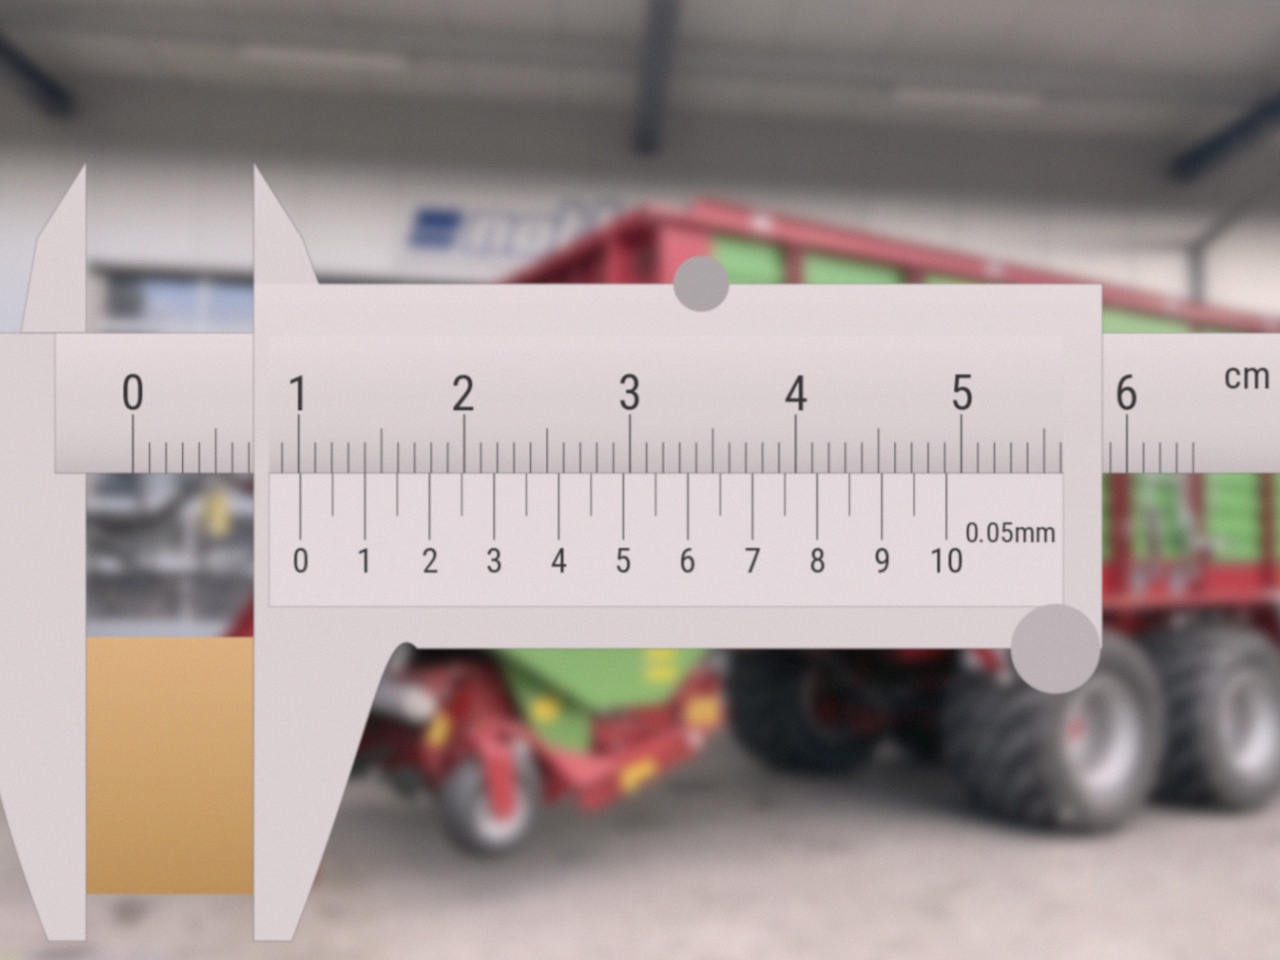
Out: value=10.1 unit=mm
